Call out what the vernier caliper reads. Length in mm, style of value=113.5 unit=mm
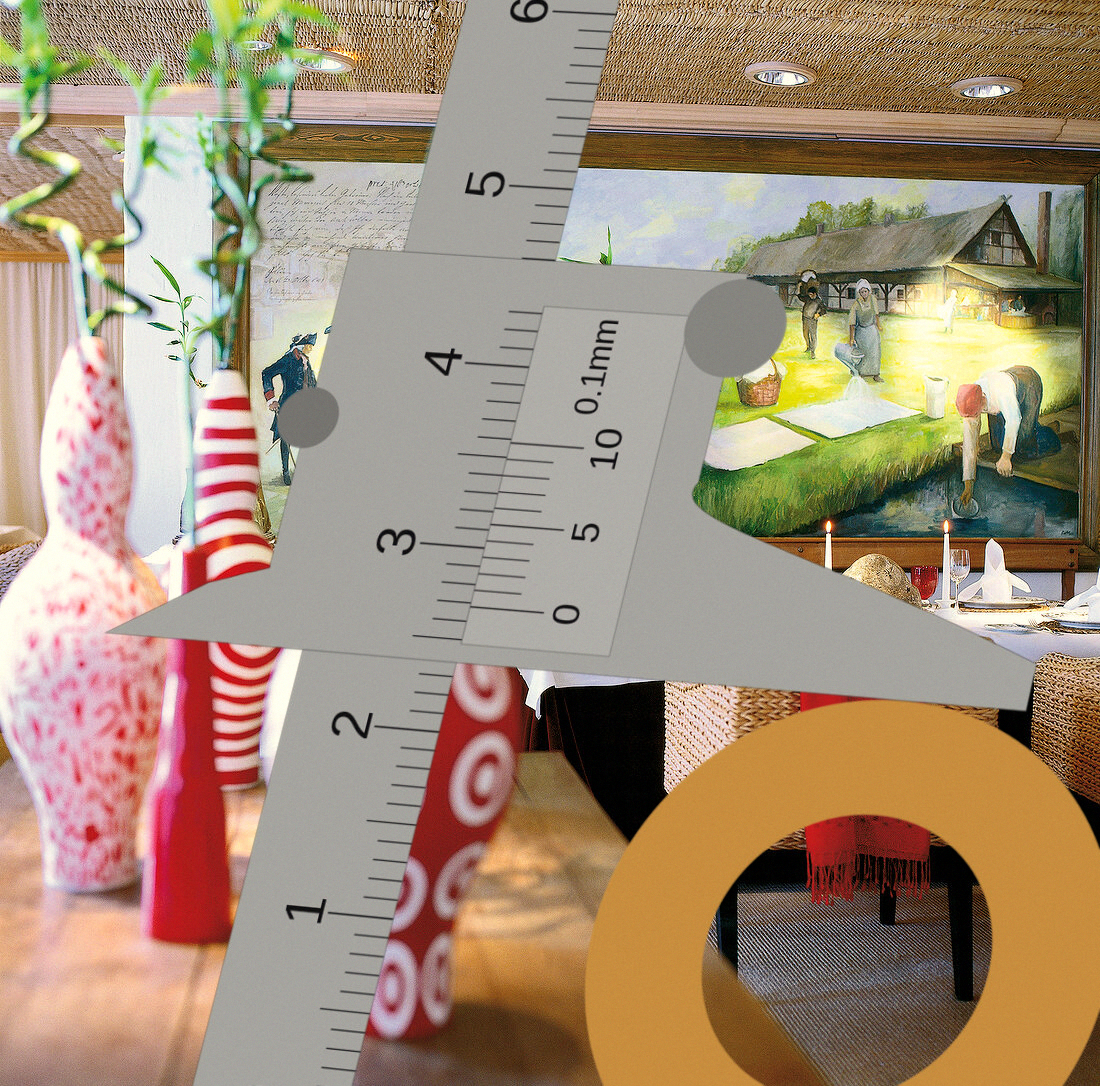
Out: value=26.8 unit=mm
